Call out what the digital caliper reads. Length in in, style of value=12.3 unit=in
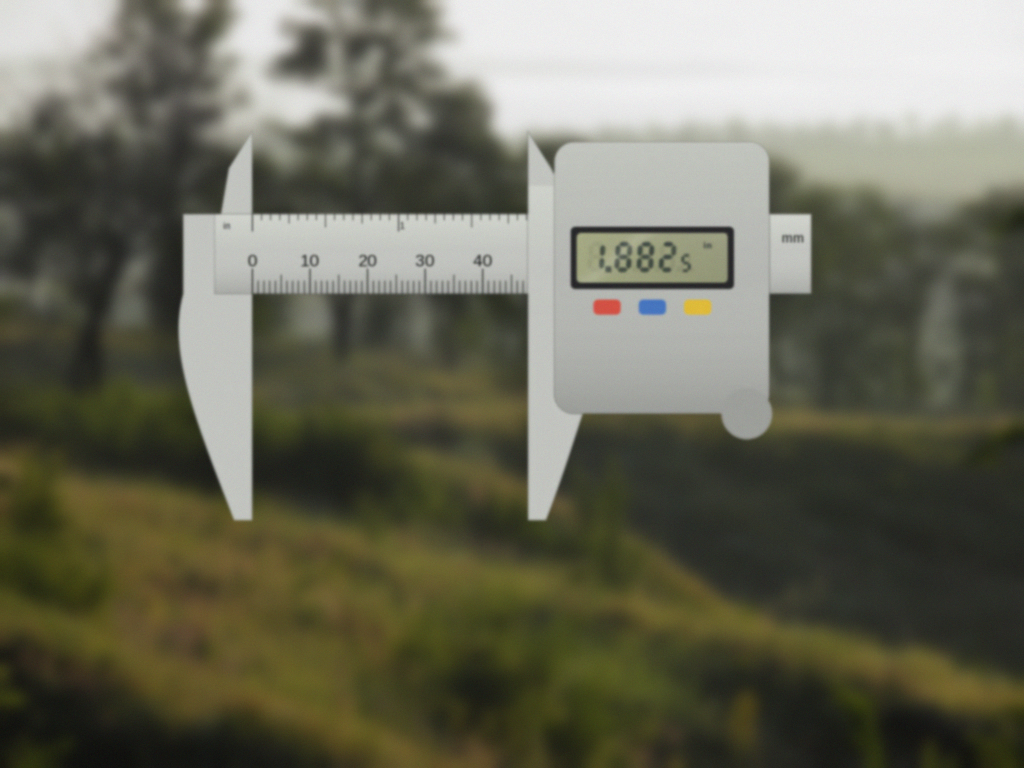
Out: value=1.8825 unit=in
